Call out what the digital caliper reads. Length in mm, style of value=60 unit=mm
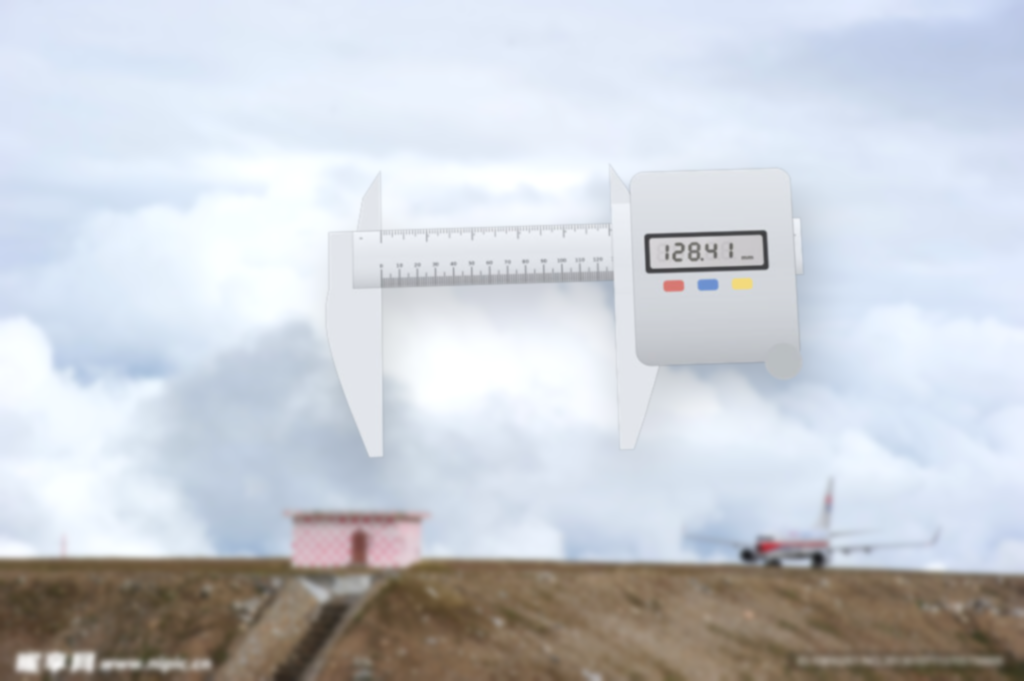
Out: value=128.41 unit=mm
